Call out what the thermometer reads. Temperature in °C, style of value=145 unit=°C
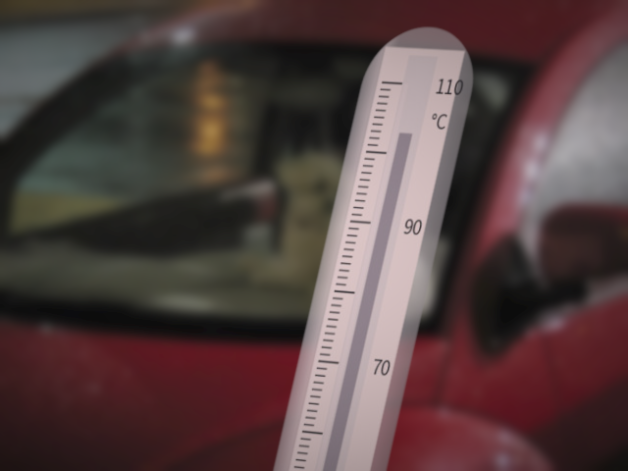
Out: value=103 unit=°C
